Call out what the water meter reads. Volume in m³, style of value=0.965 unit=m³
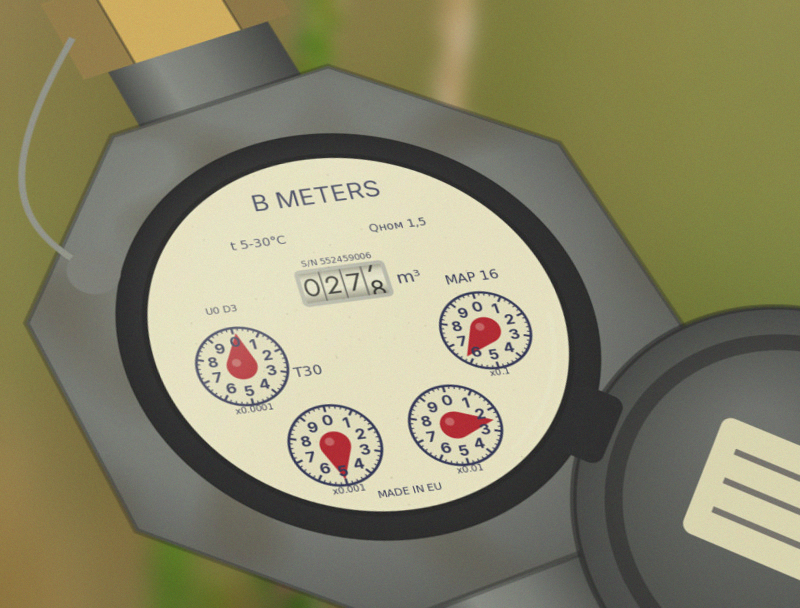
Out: value=277.6250 unit=m³
